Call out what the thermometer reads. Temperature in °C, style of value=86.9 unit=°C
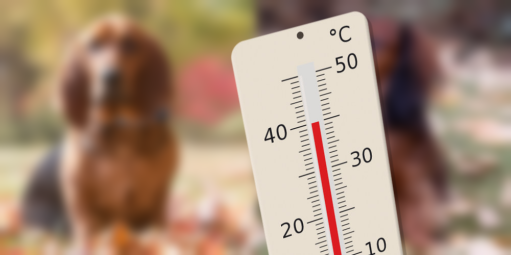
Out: value=40 unit=°C
